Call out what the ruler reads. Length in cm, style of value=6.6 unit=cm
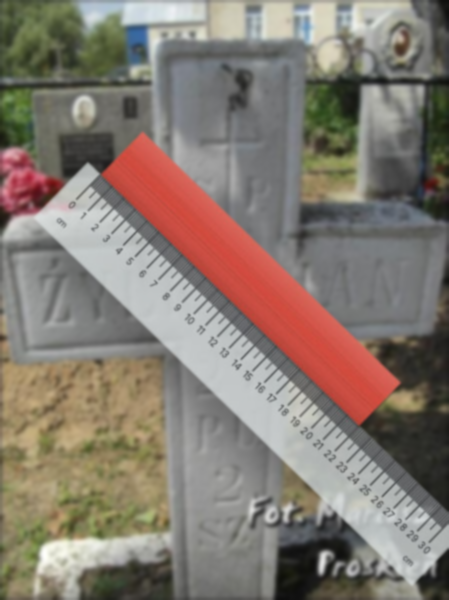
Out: value=22 unit=cm
